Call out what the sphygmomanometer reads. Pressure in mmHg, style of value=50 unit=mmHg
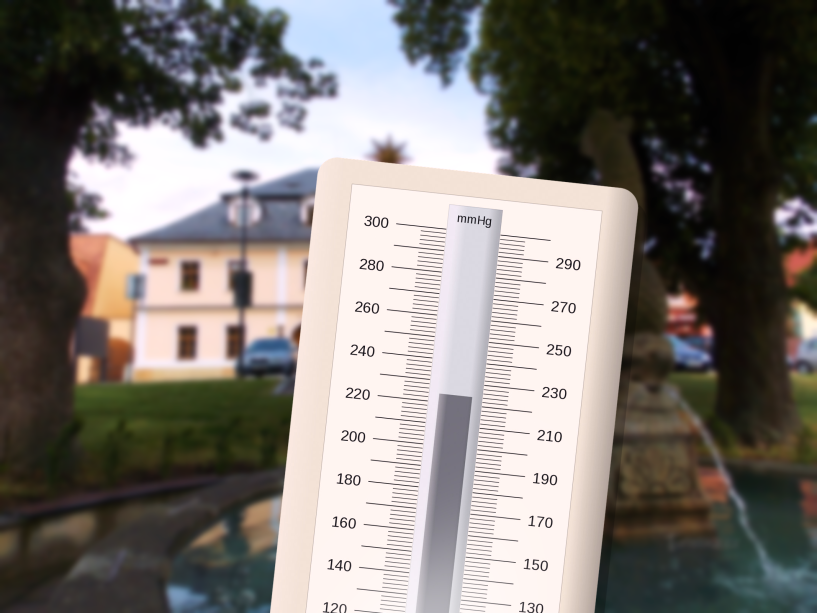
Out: value=224 unit=mmHg
